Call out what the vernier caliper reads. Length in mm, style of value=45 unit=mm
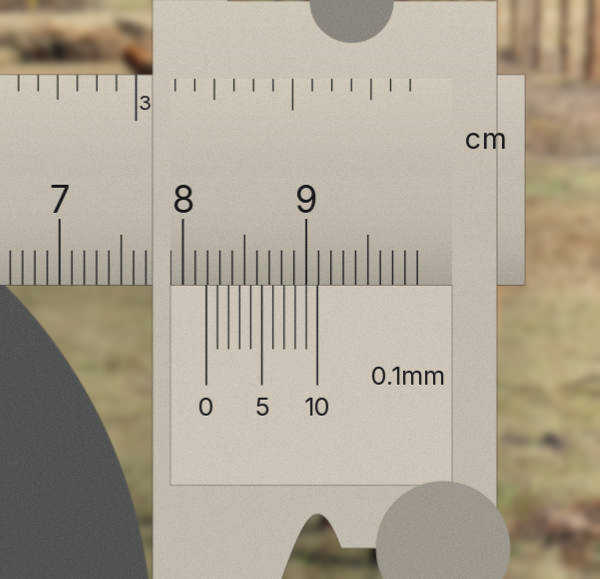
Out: value=81.9 unit=mm
